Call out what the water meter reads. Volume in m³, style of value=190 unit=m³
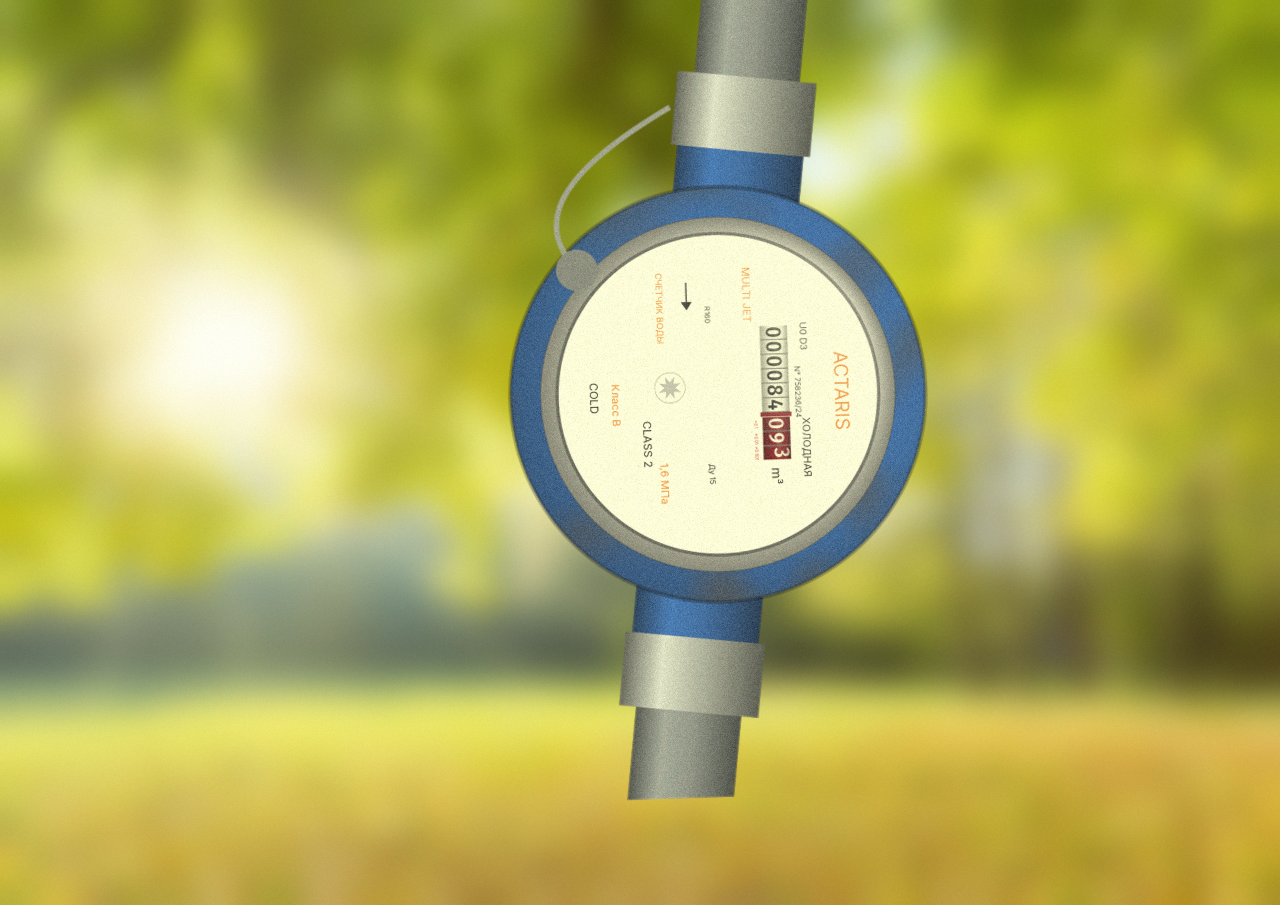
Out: value=84.093 unit=m³
